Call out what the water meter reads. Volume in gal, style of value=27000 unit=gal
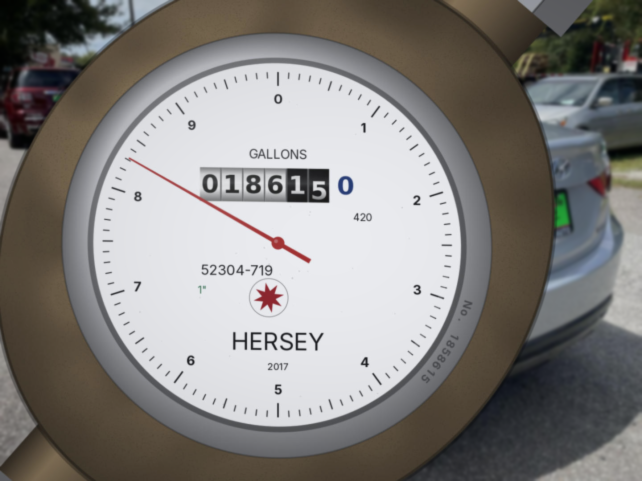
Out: value=186148.3 unit=gal
